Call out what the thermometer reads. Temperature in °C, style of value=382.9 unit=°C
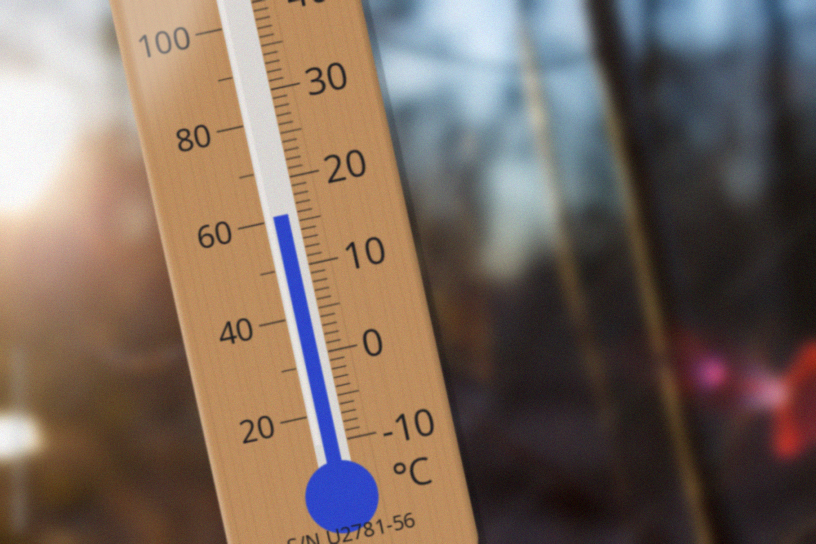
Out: value=16 unit=°C
